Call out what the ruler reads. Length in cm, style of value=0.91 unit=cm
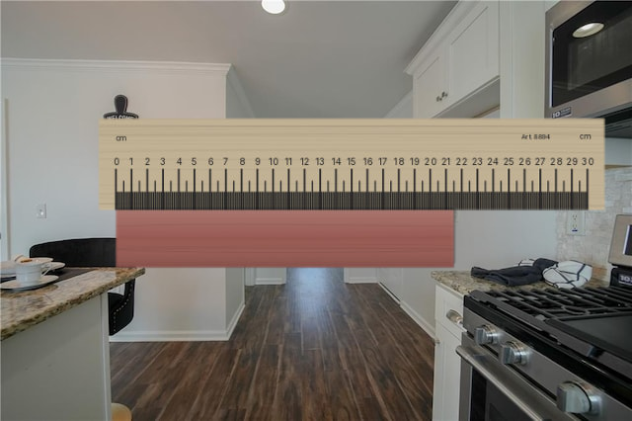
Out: value=21.5 unit=cm
